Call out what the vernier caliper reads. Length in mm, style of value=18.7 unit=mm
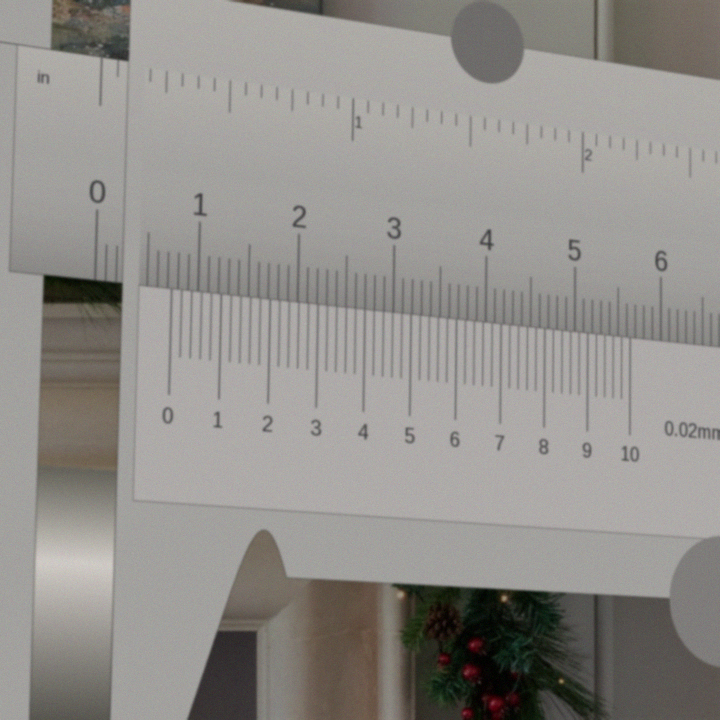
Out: value=7.4 unit=mm
